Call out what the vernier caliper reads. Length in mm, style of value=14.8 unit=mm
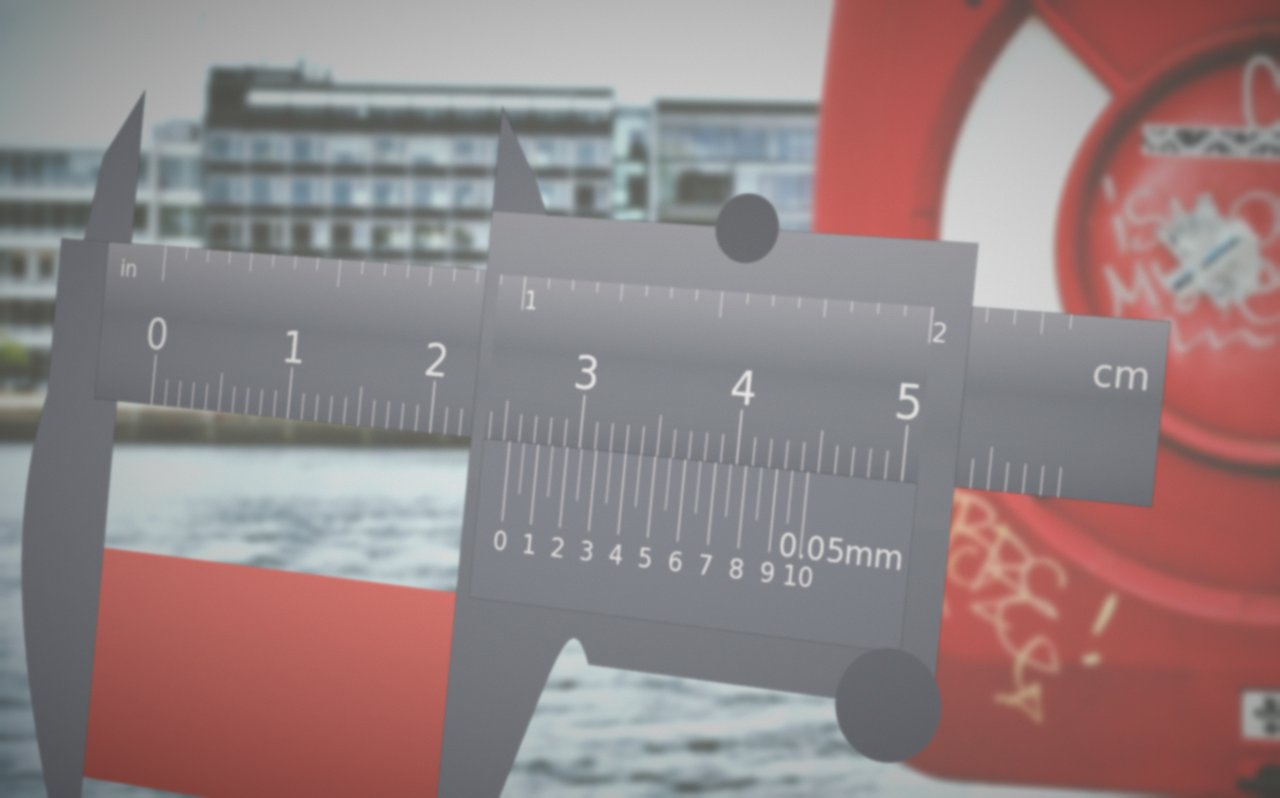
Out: value=25.4 unit=mm
